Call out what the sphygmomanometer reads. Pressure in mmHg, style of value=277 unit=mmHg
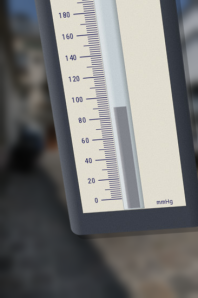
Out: value=90 unit=mmHg
